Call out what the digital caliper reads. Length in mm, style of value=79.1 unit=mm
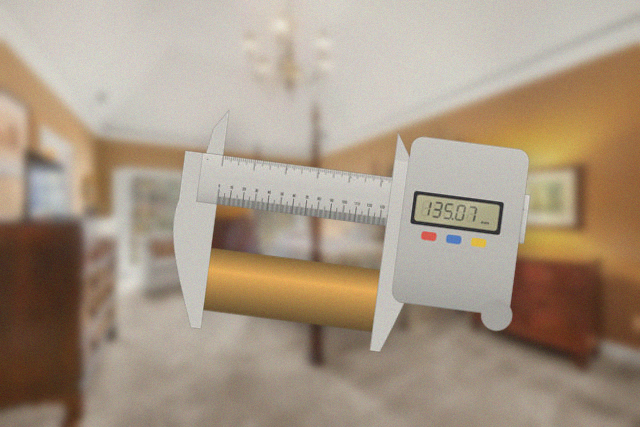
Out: value=135.07 unit=mm
